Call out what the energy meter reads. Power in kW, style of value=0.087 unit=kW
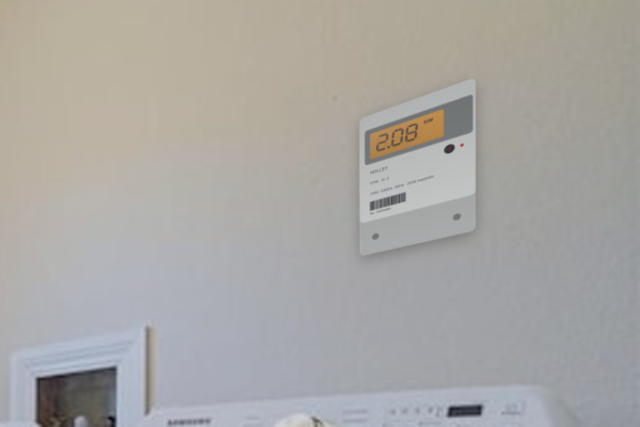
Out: value=2.08 unit=kW
